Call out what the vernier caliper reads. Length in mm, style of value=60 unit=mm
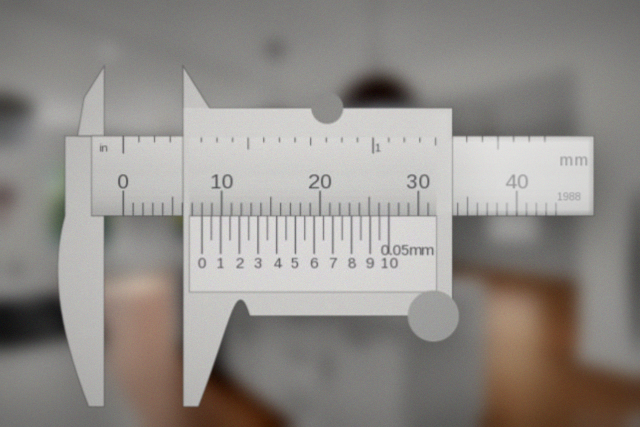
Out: value=8.0 unit=mm
